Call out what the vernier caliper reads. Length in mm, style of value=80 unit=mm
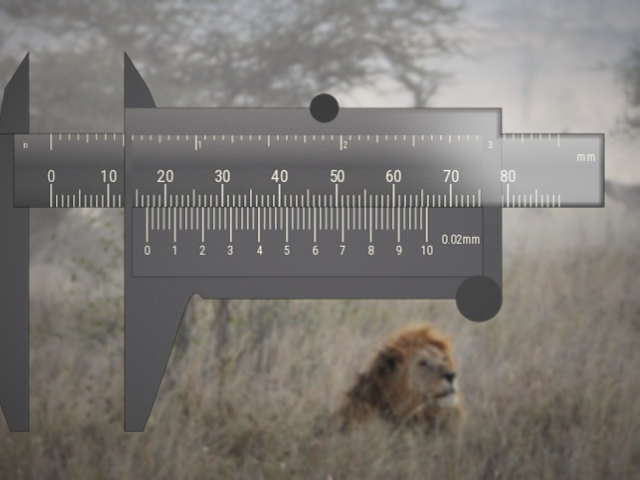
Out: value=16.8 unit=mm
